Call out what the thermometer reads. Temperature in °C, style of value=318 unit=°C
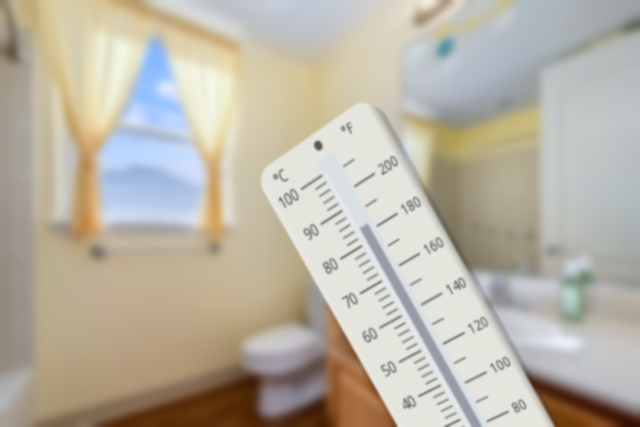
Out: value=84 unit=°C
